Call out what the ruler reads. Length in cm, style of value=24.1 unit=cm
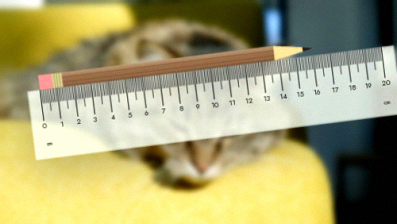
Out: value=16 unit=cm
